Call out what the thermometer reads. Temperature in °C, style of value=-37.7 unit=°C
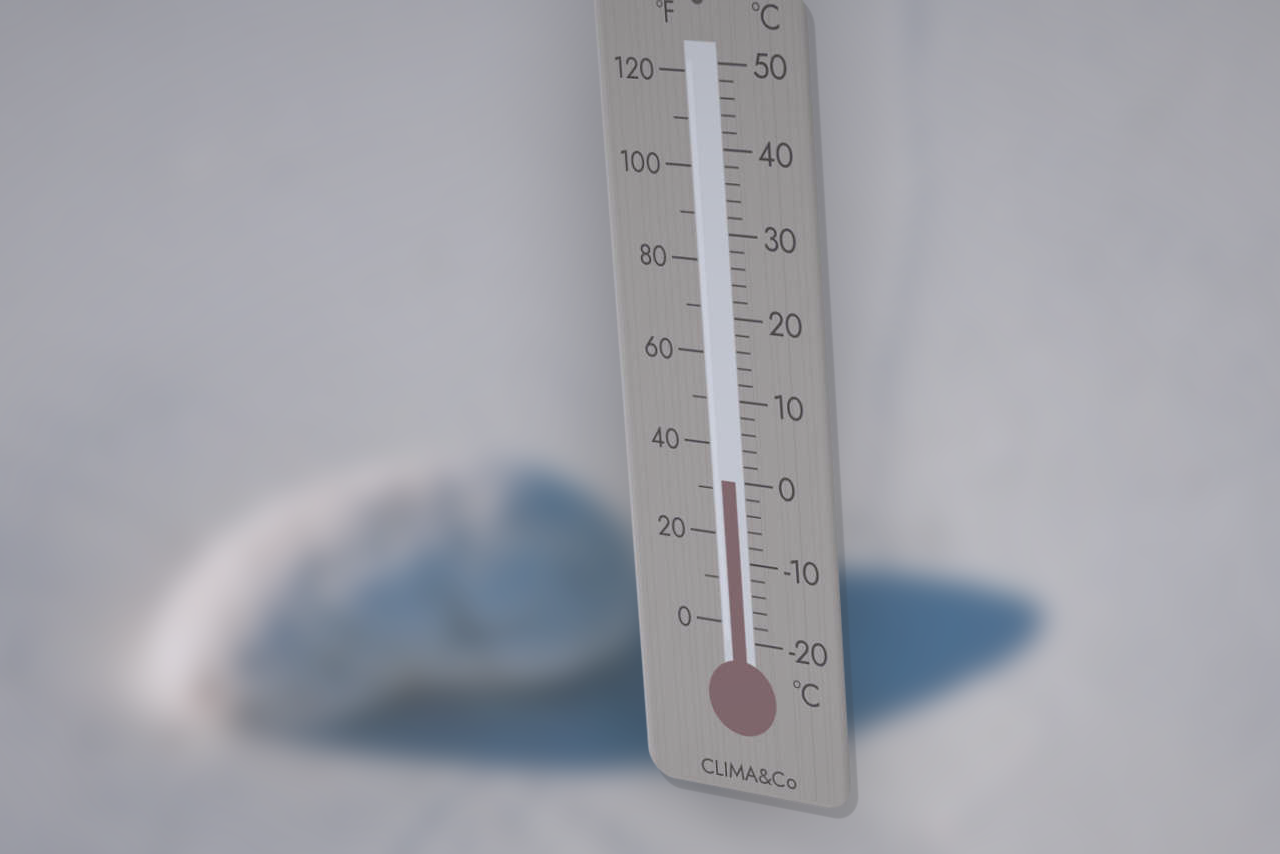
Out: value=0 unit=°C
